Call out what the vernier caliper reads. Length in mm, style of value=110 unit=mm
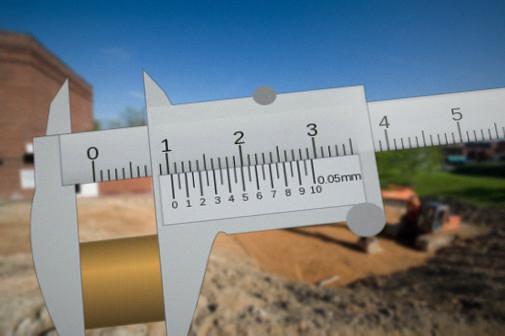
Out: value=10.4 unit=mm
